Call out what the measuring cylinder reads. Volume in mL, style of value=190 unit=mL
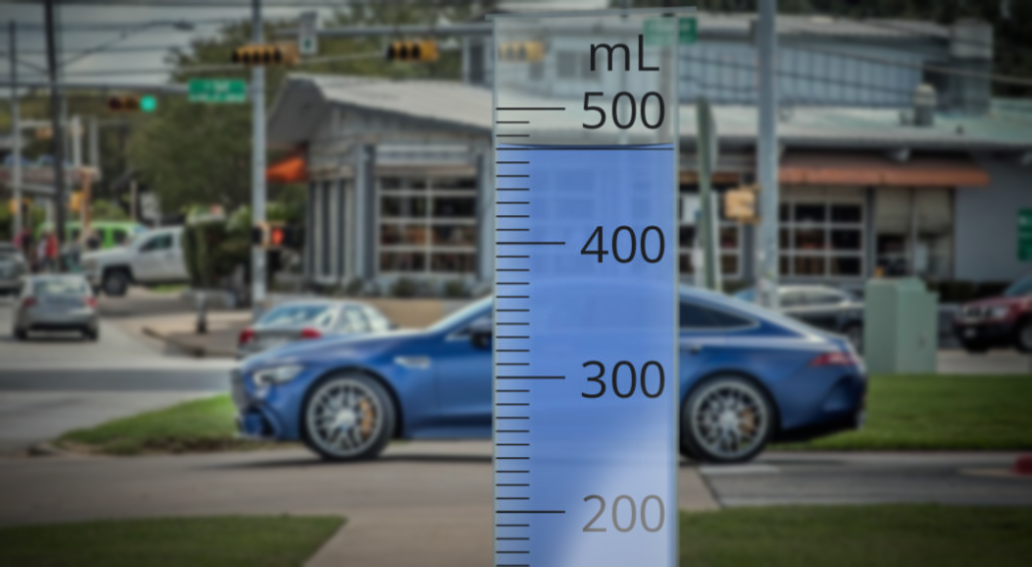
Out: value=470 unit=mL
